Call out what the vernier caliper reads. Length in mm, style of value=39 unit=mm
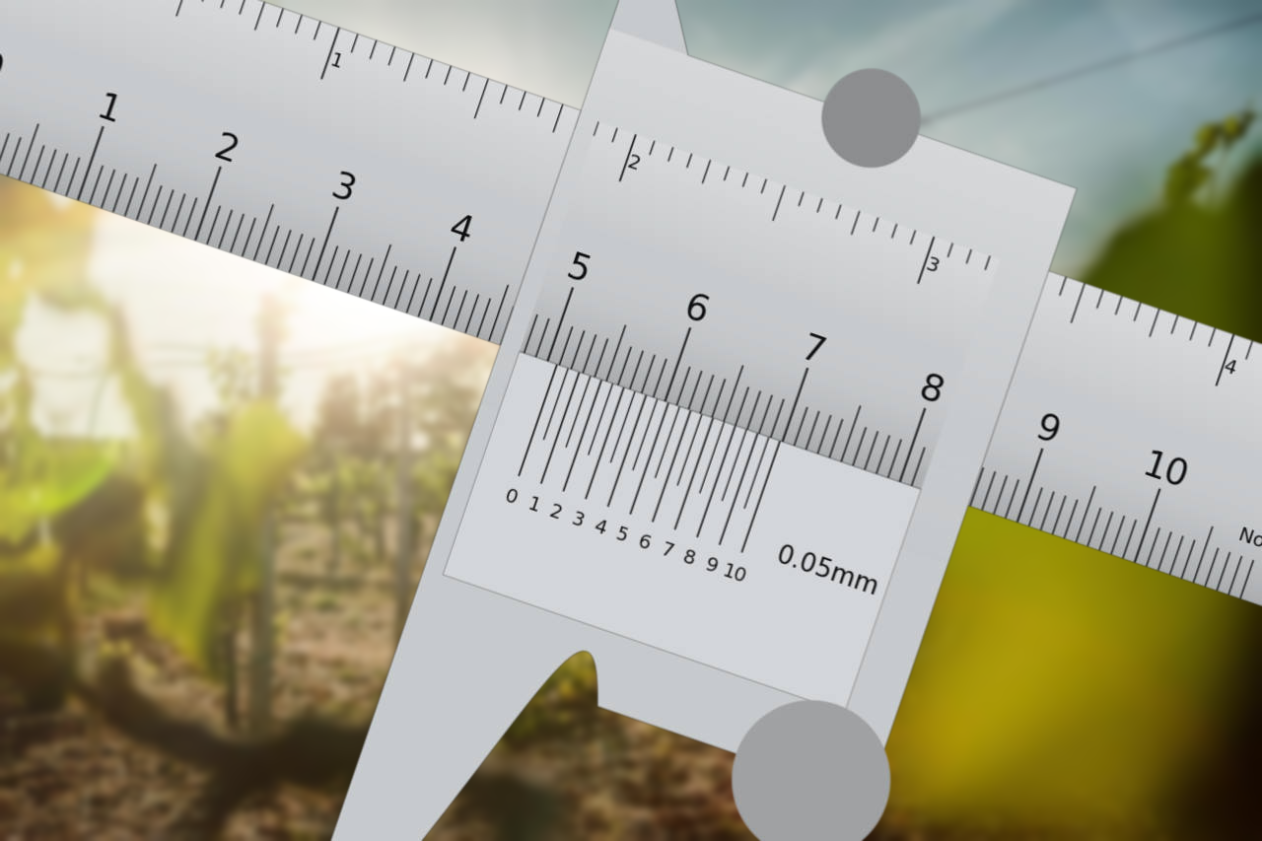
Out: value=50.8 unit=mm
